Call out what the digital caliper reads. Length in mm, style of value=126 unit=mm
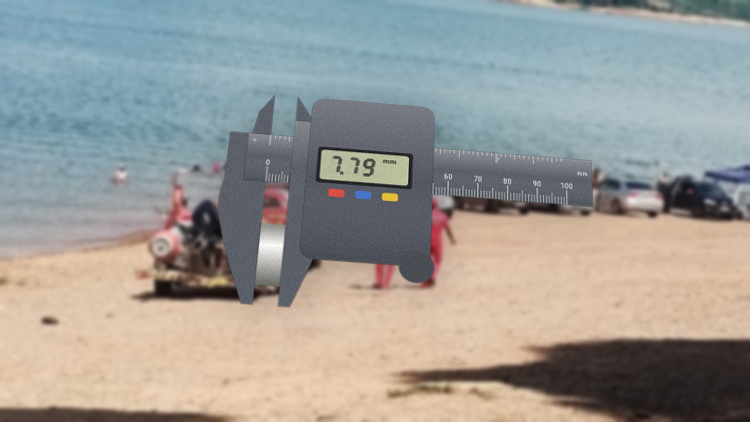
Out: value=7.79 unit=mm
